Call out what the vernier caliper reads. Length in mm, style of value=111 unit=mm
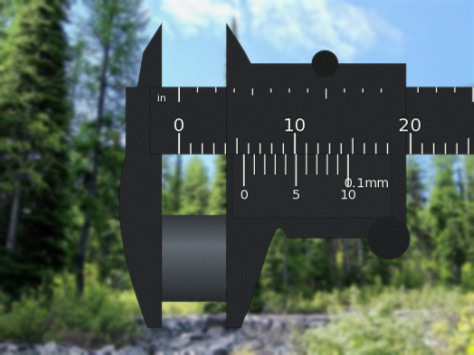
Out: value=5.6 unit=mm
